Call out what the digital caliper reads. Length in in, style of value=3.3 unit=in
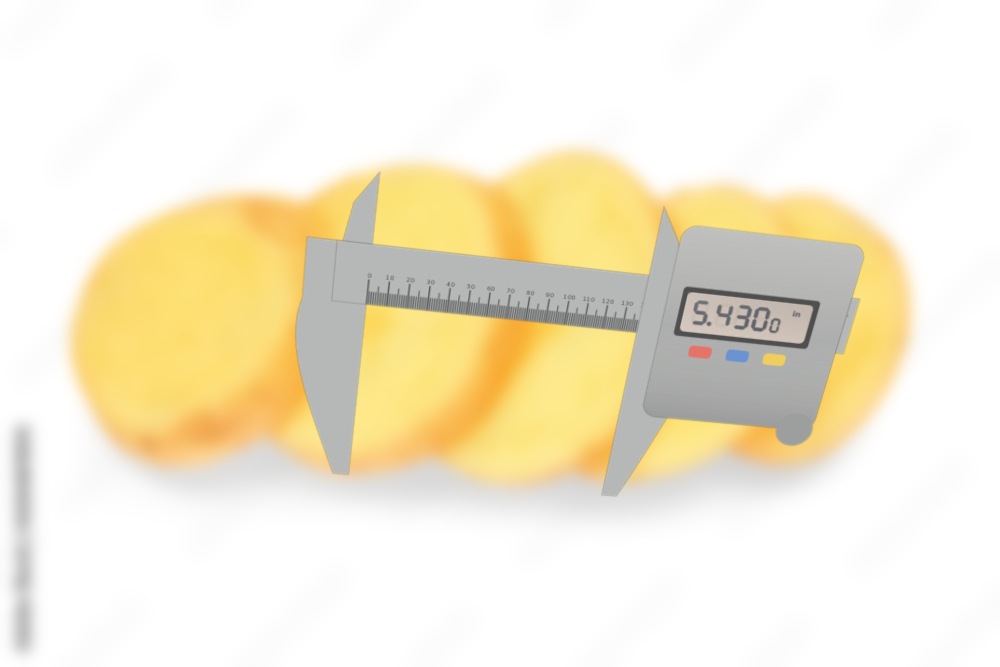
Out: value=5.4300 unit=in
